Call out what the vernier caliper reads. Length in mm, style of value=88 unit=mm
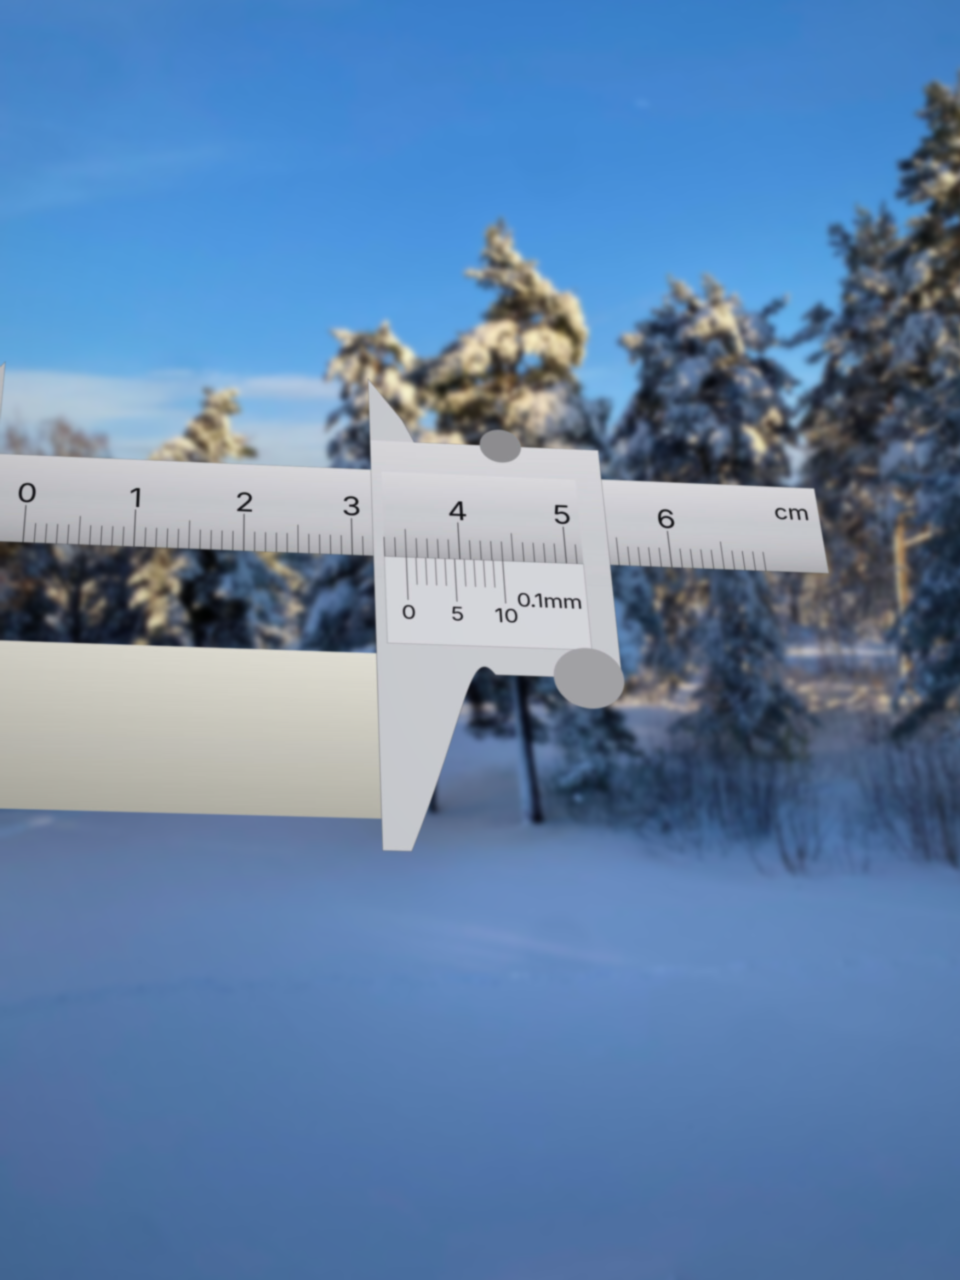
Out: value=35.0 unit=mm
